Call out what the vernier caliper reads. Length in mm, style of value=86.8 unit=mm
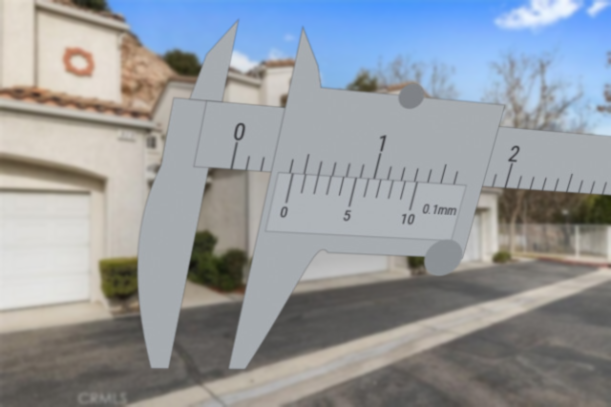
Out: value=4.2 unit=mm
